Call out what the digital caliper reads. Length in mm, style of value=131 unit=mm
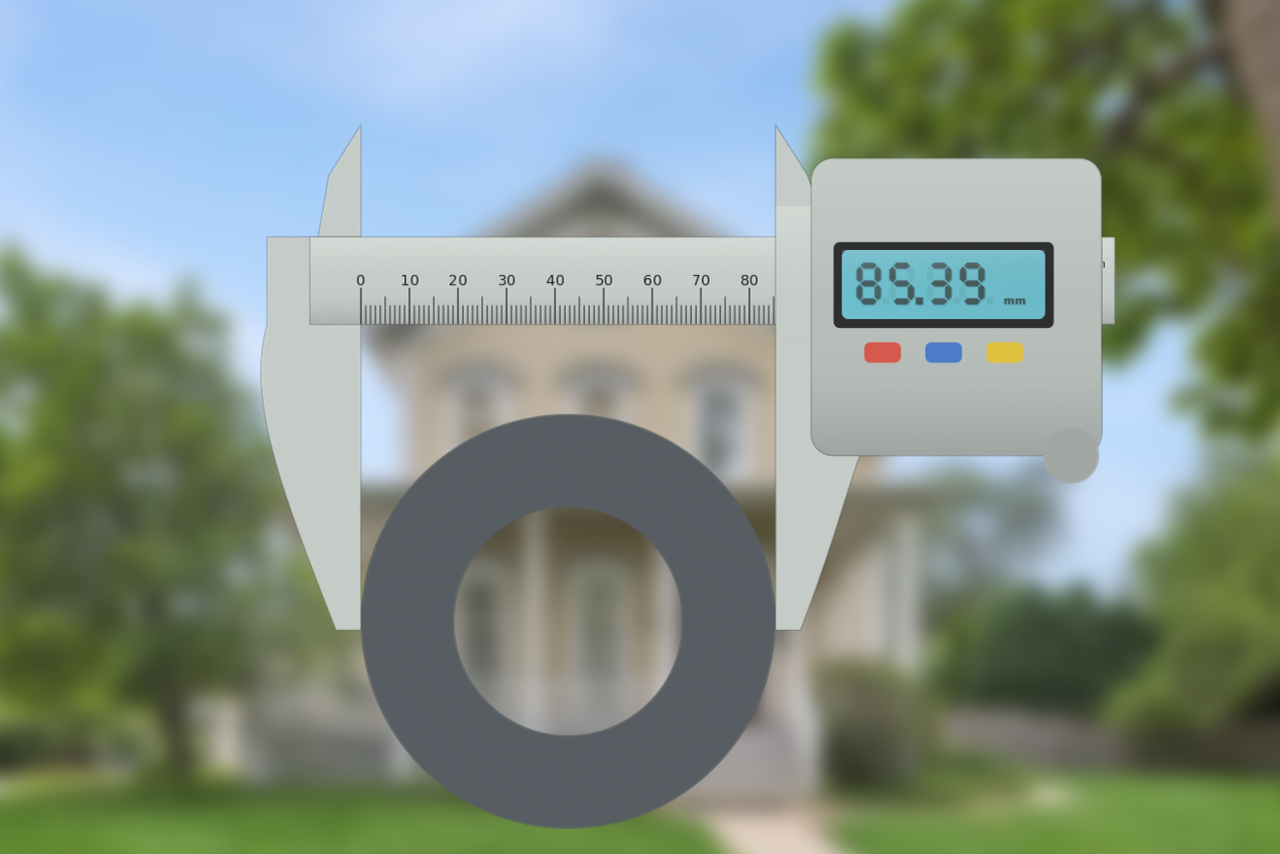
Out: value=85.39 unit=mm
